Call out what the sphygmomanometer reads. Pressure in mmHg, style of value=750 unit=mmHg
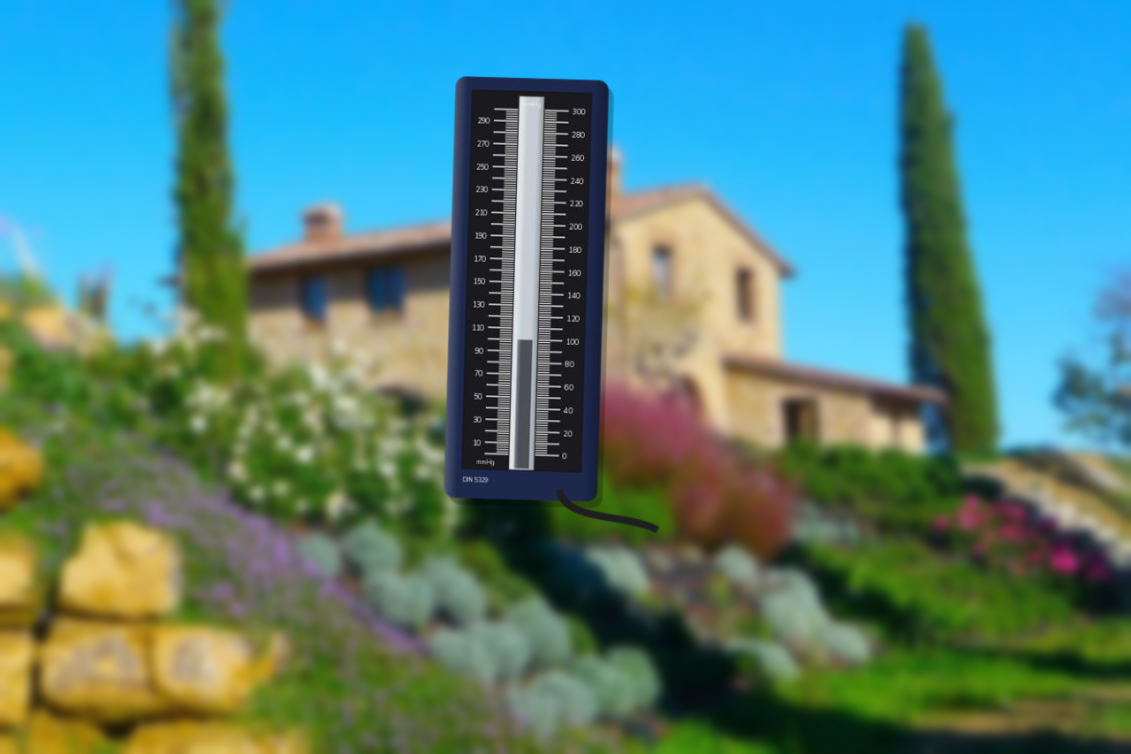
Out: value=100 unit=mmHg
